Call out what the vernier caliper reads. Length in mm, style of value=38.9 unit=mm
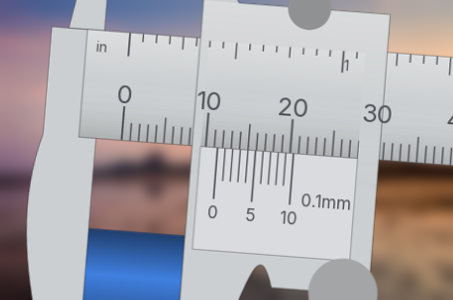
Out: value=11.4 unit=mm
